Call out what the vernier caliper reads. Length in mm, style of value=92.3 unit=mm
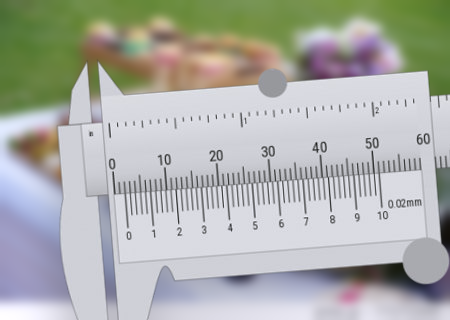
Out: value=2.0 unit=mm
